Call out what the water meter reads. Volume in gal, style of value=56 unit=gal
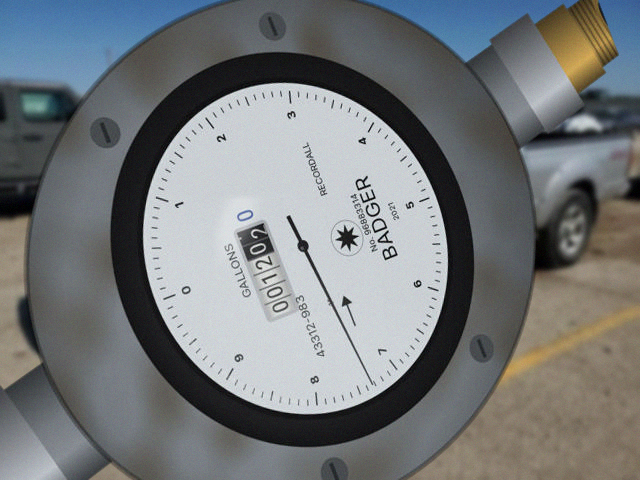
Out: value=12017.3 unit=gal
